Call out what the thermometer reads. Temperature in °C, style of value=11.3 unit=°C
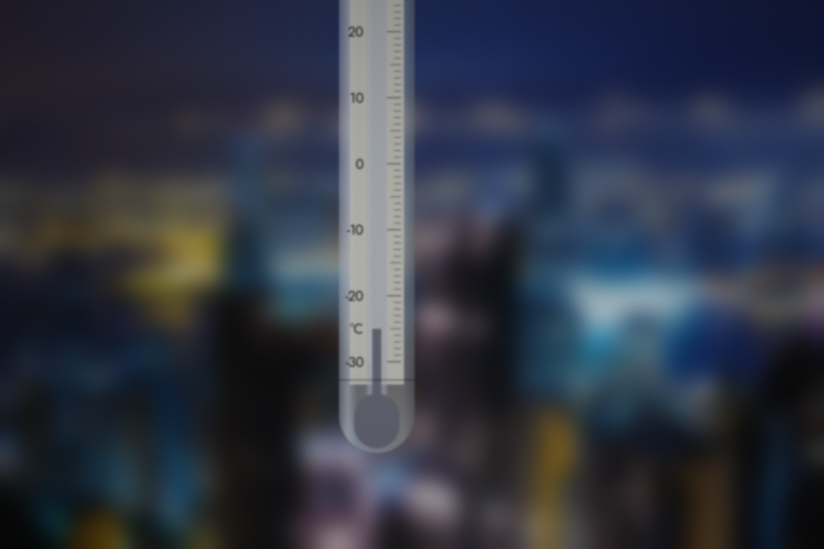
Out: value=-25 unit=°C
